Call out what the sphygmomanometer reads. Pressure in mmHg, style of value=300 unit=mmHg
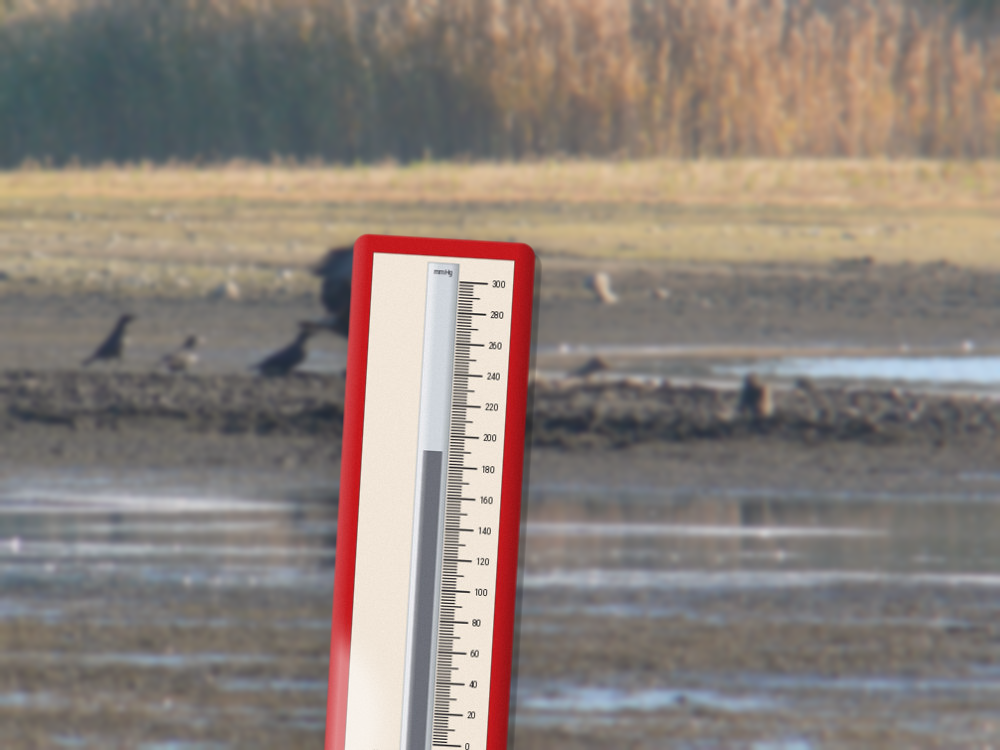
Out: value=190 unit=mmHg
